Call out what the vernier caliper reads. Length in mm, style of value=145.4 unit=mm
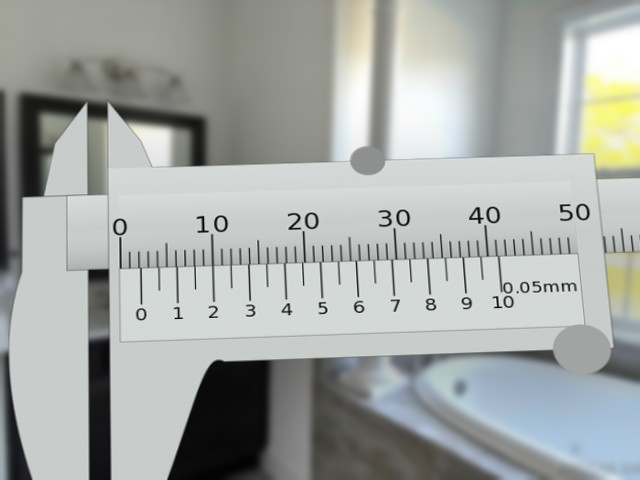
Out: value=2.2 unit=mm
